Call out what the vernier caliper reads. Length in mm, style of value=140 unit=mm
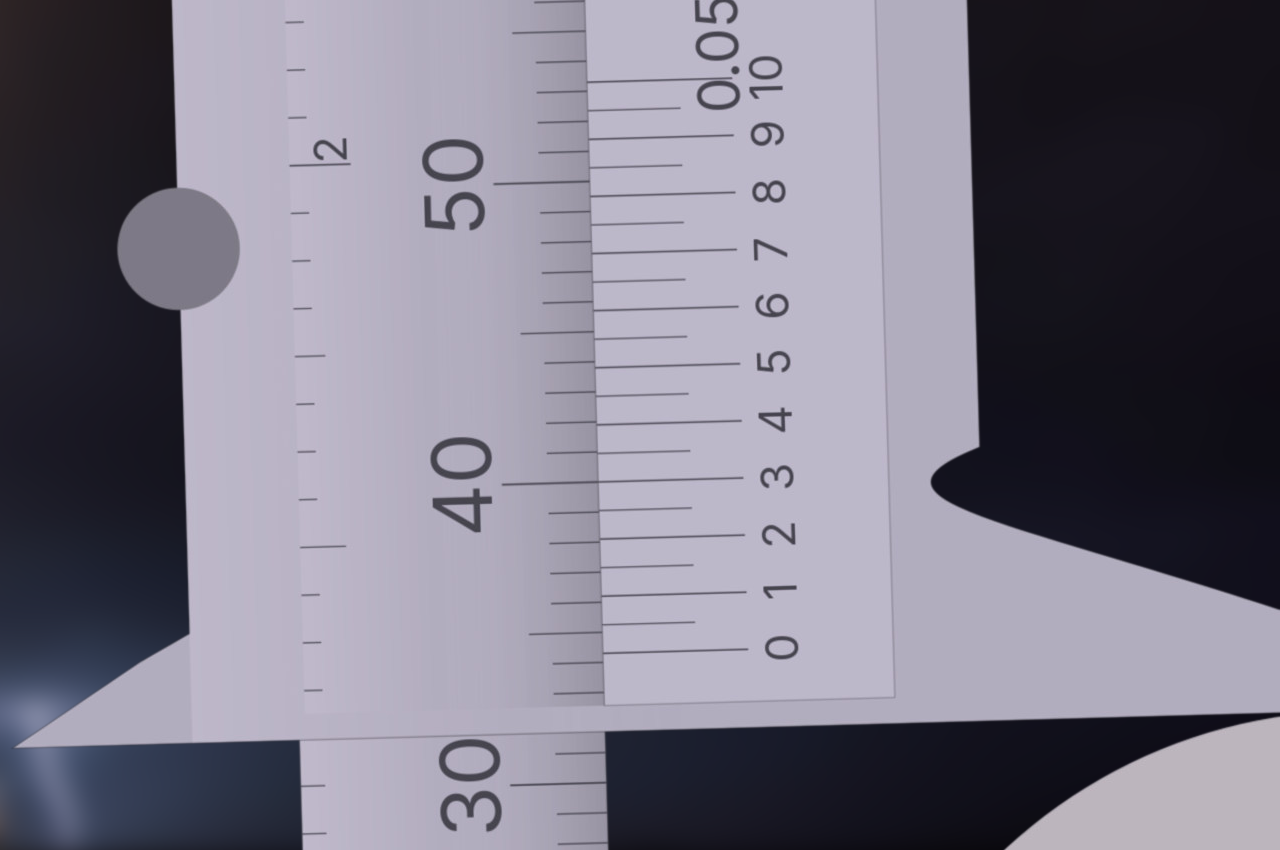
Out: value=34.30 unit=mm
